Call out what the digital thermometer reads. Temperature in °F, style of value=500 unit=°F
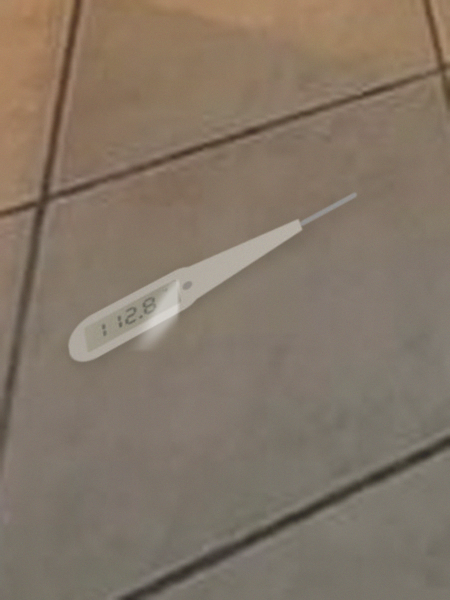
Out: value=112.8 unit=°F
